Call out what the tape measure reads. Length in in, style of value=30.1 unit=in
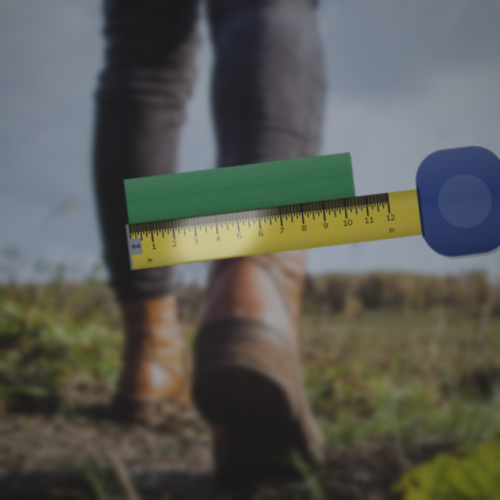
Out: value=10.5 unit=in
